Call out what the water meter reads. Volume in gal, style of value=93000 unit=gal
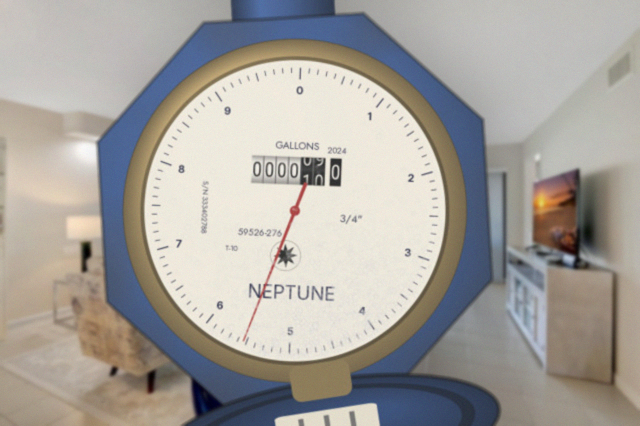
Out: value=95.5 unit=gal
